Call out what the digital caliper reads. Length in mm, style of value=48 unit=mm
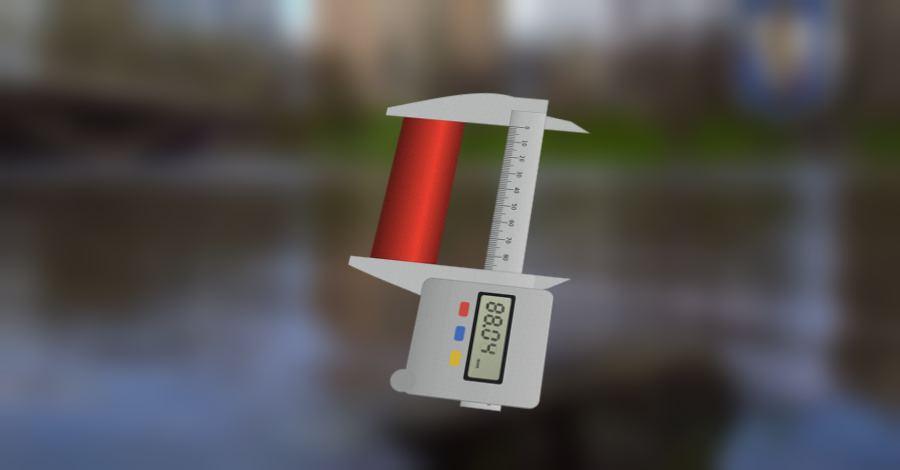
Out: value=88.04 unit=mm
